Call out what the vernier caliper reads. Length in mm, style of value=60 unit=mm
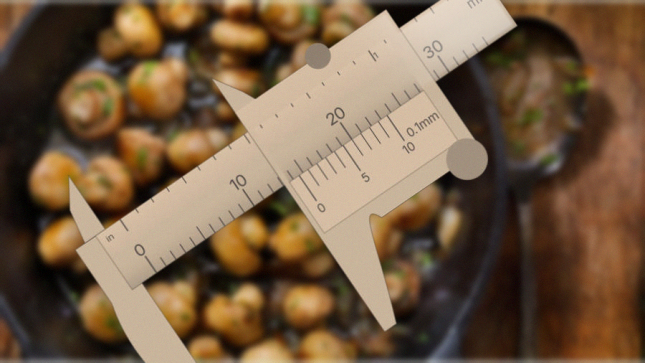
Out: value=14.6 unit=mm
